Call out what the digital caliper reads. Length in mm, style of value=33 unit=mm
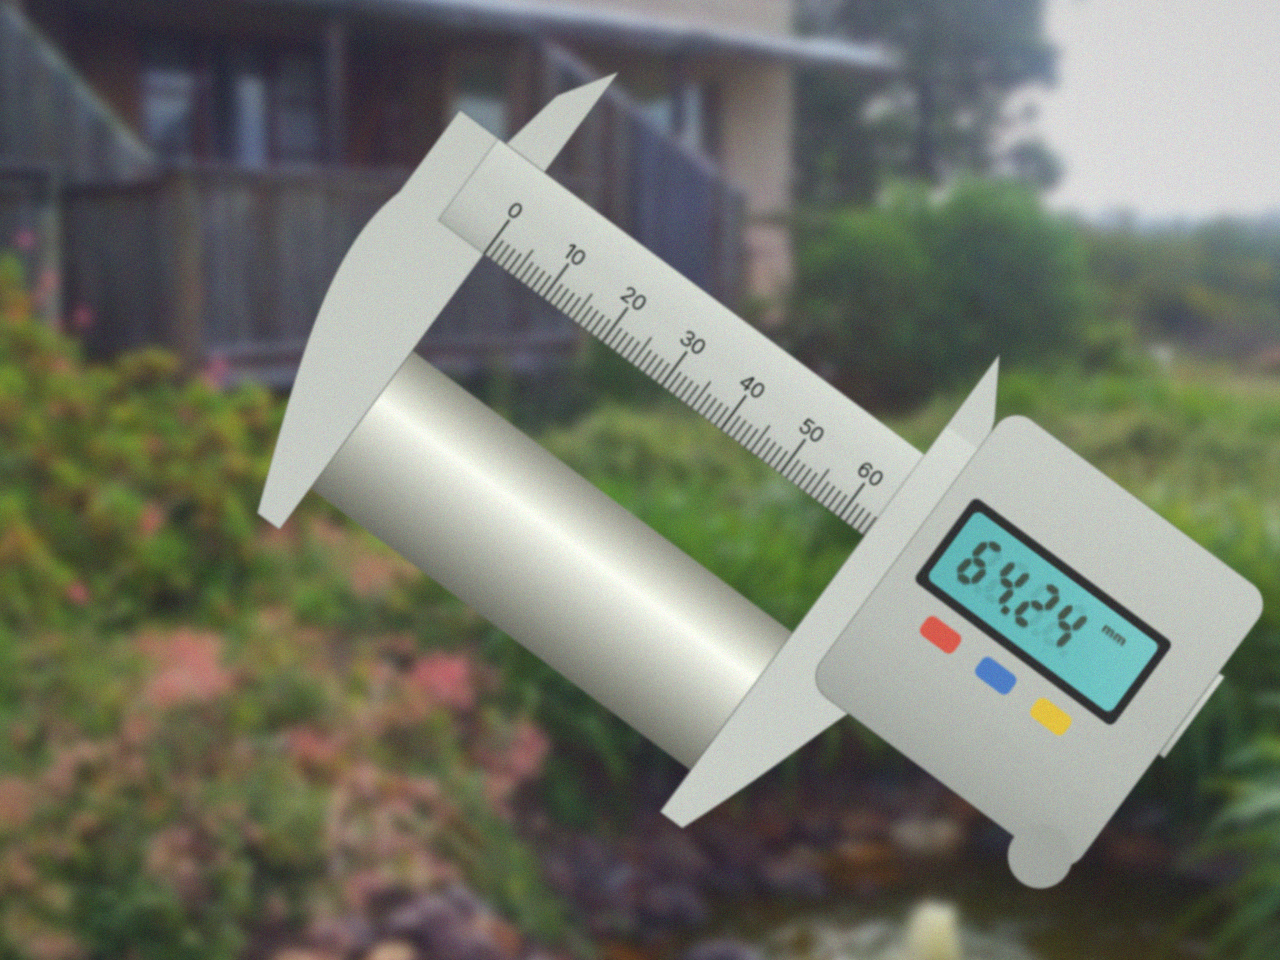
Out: value=64.24 unit=mm
